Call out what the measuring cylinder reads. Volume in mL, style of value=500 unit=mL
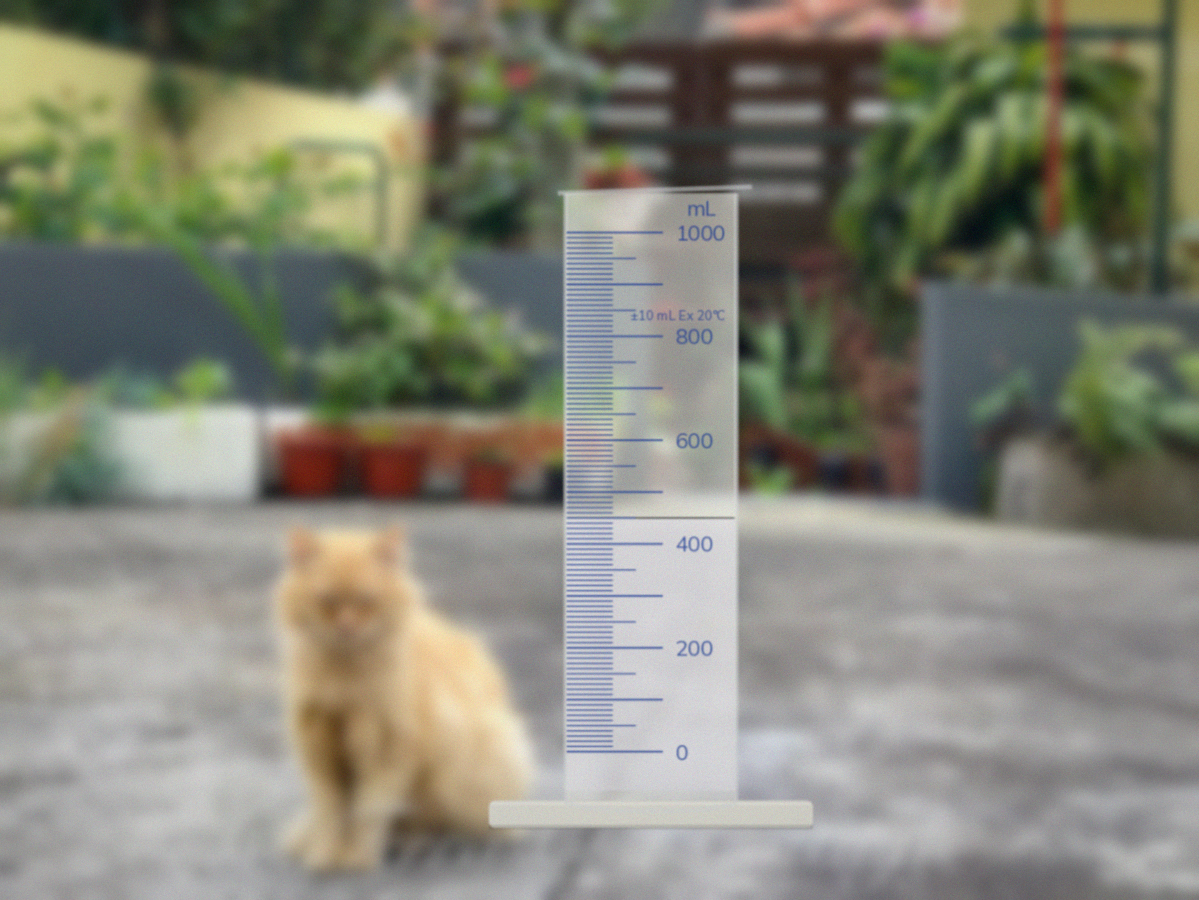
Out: value=450 unit=mL
